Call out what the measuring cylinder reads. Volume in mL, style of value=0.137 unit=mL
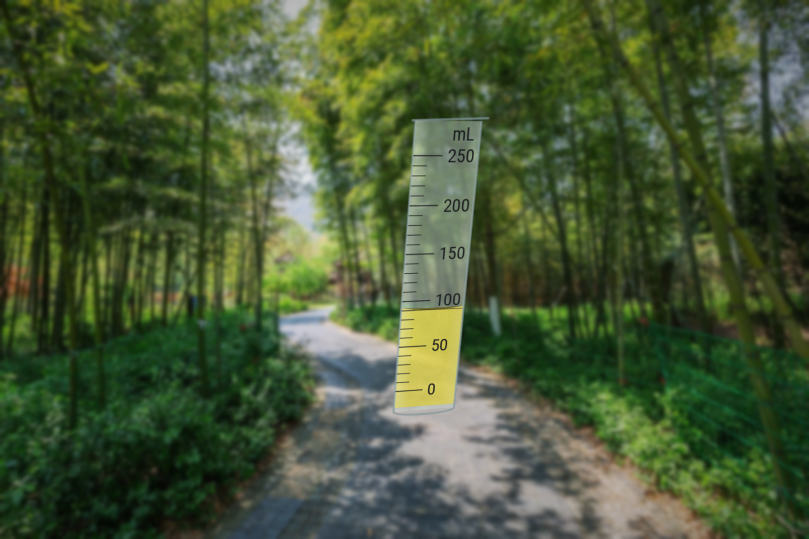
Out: value=90 unit=mL
